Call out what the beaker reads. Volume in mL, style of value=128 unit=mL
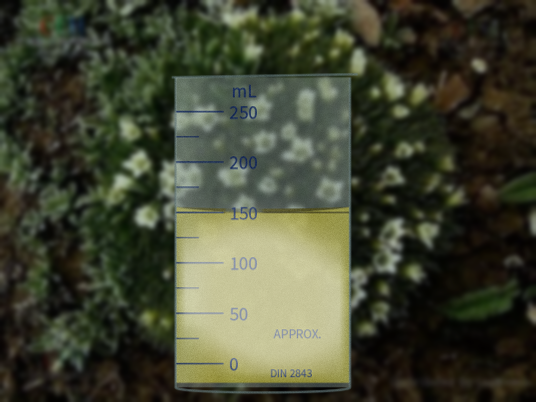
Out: value=150 unit=mL
